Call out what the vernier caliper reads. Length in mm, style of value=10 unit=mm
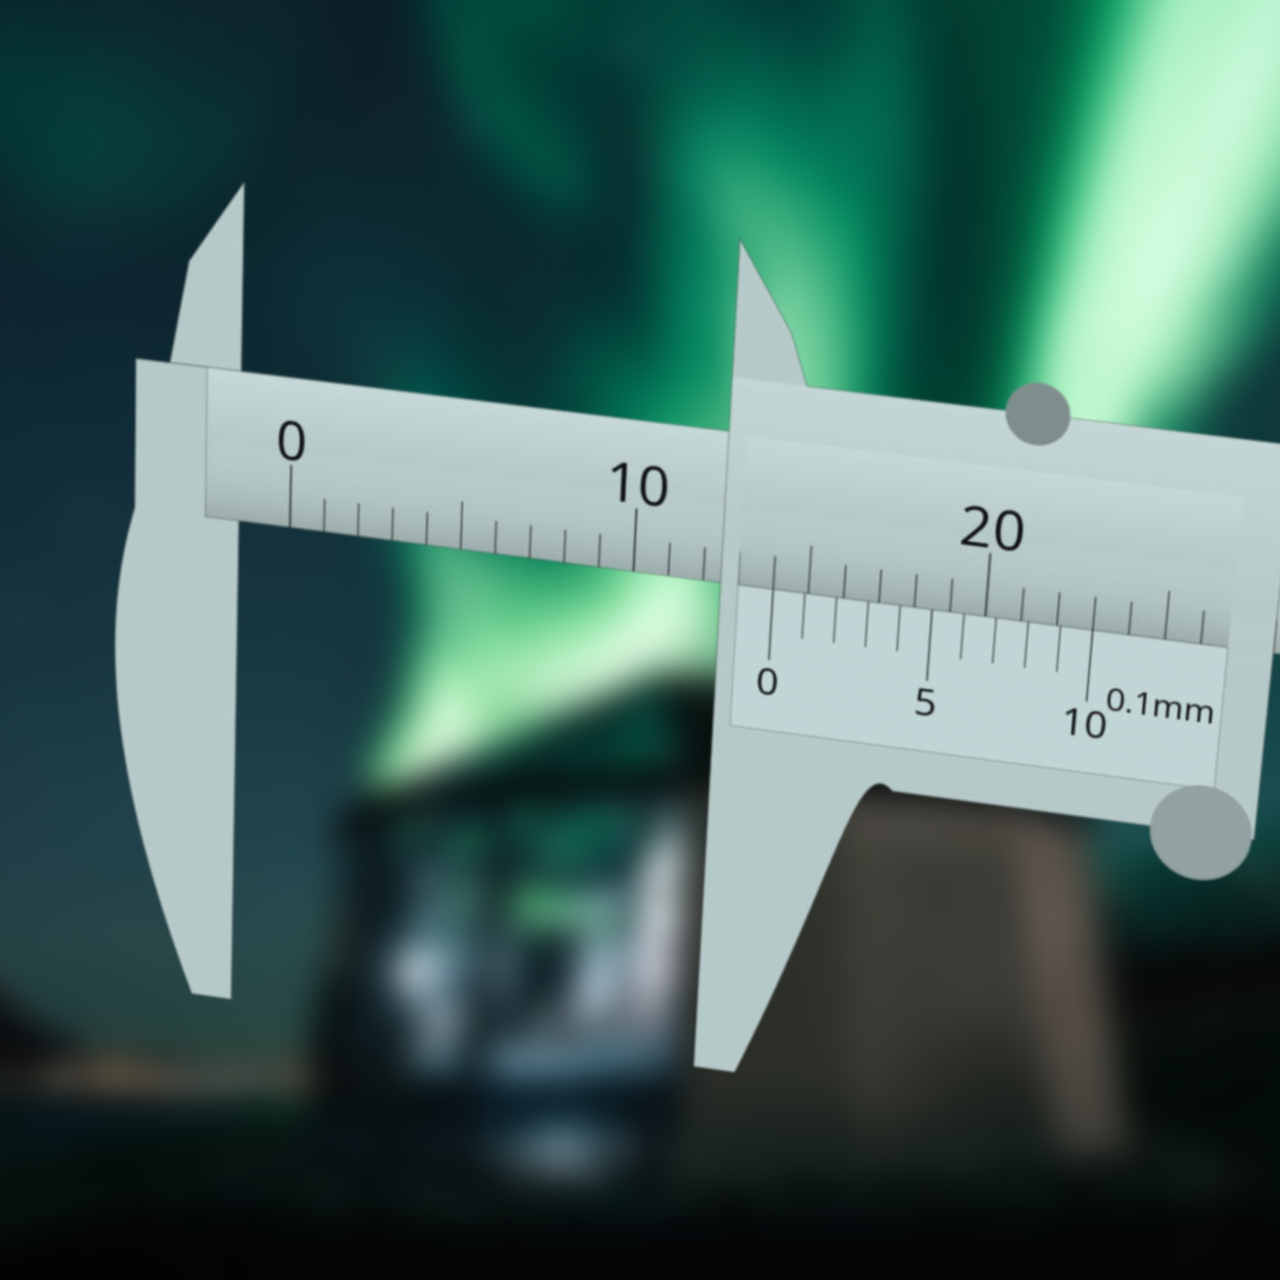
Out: value=14.0 unit=mm
